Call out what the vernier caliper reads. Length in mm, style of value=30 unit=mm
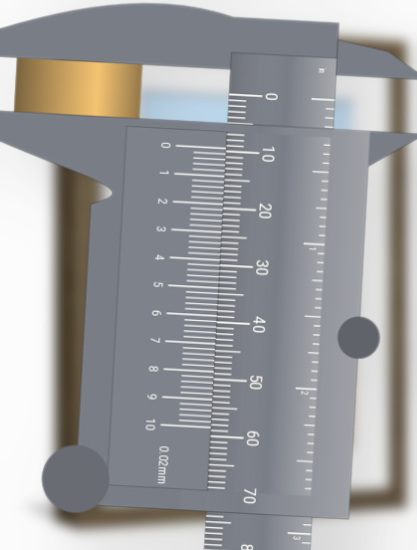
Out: value=9.5 unit=mm
